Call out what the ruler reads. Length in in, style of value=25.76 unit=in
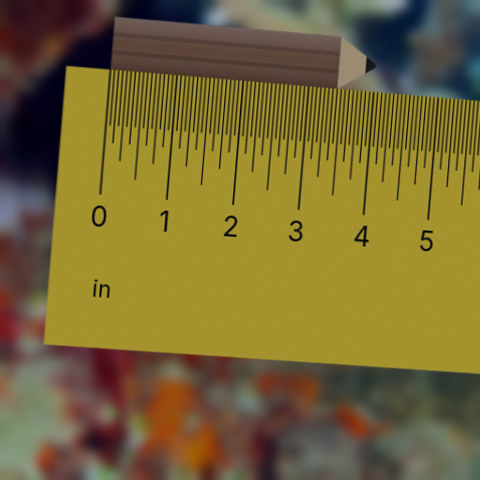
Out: value=4 unit=in
